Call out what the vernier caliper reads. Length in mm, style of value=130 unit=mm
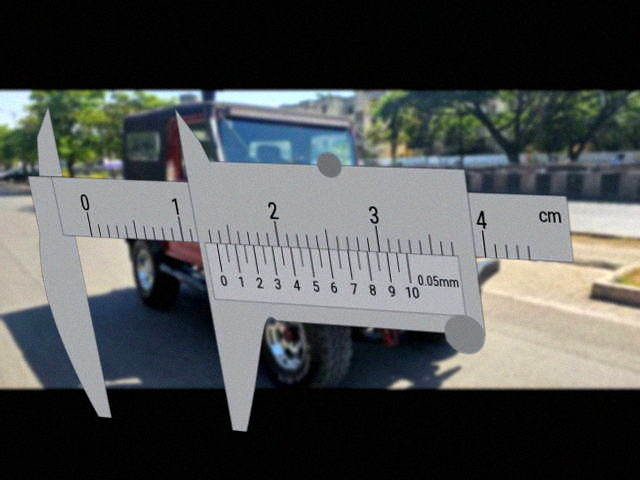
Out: value=13.6 unit=mm
